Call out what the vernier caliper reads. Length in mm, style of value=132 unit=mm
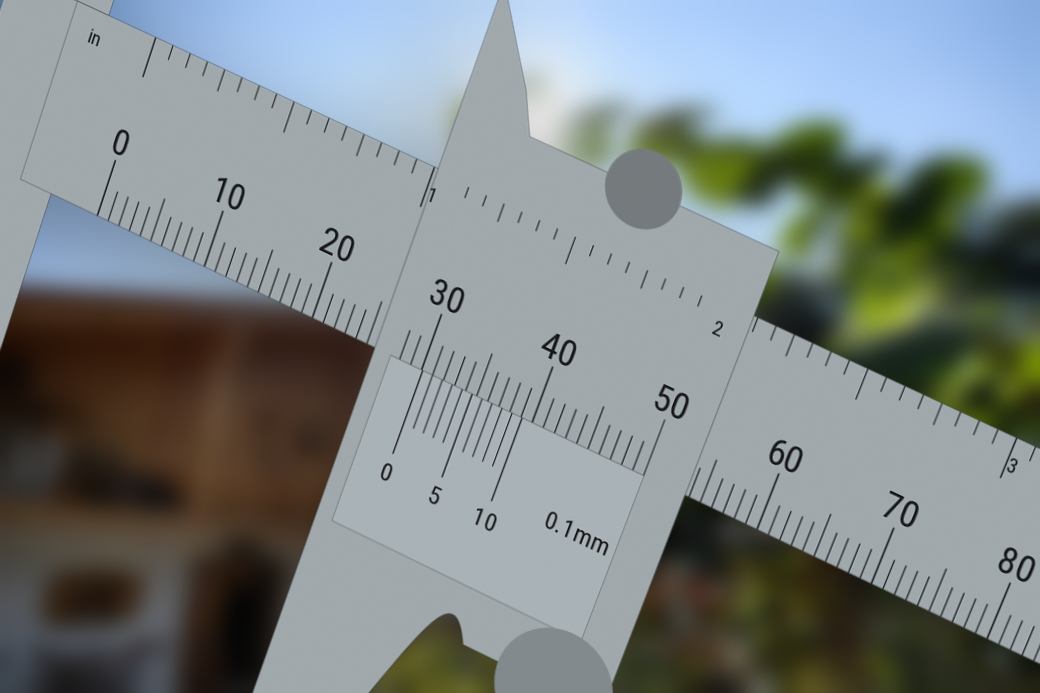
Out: value=30.1 unit=mm
